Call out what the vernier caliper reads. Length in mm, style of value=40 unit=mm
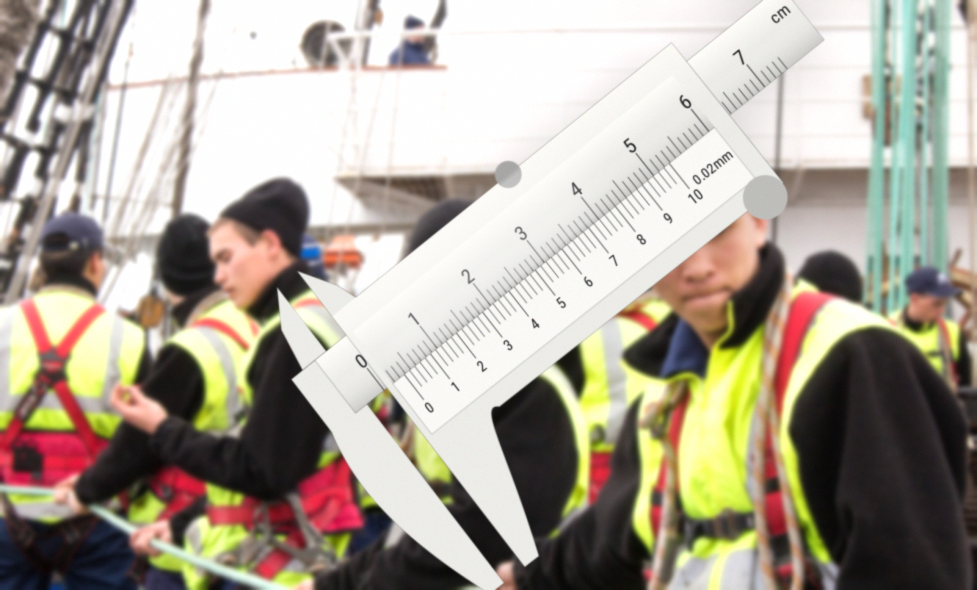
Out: value=3.8 unit=mm
